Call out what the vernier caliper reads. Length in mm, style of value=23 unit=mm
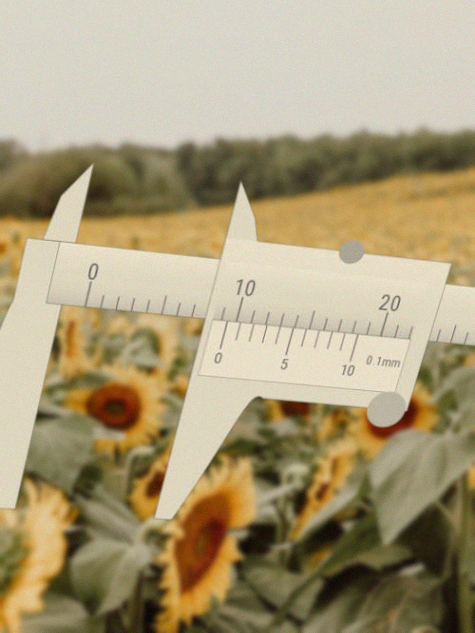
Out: value=9.4 unit=mm
